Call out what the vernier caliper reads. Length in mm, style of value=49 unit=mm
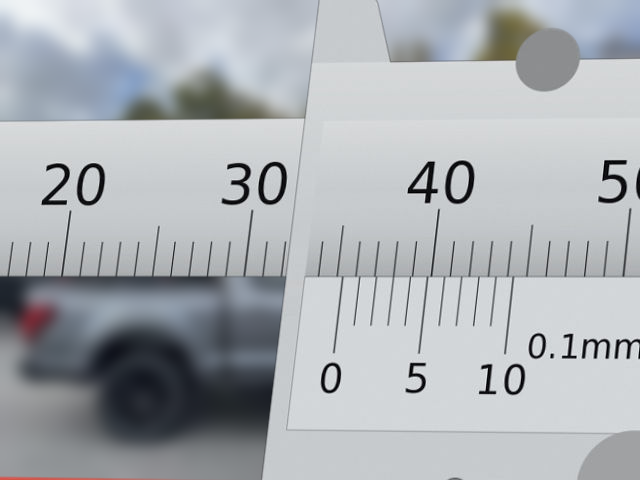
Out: value=35.3 unit=mm
